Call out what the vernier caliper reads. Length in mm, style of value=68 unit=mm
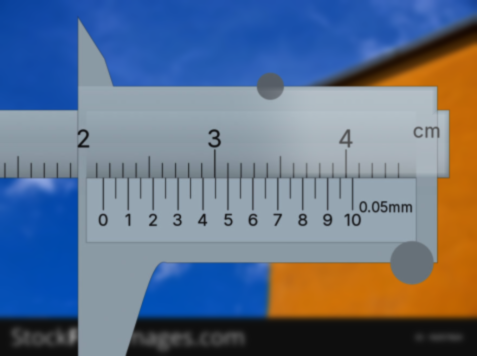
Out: value=21.5 unit=mm
